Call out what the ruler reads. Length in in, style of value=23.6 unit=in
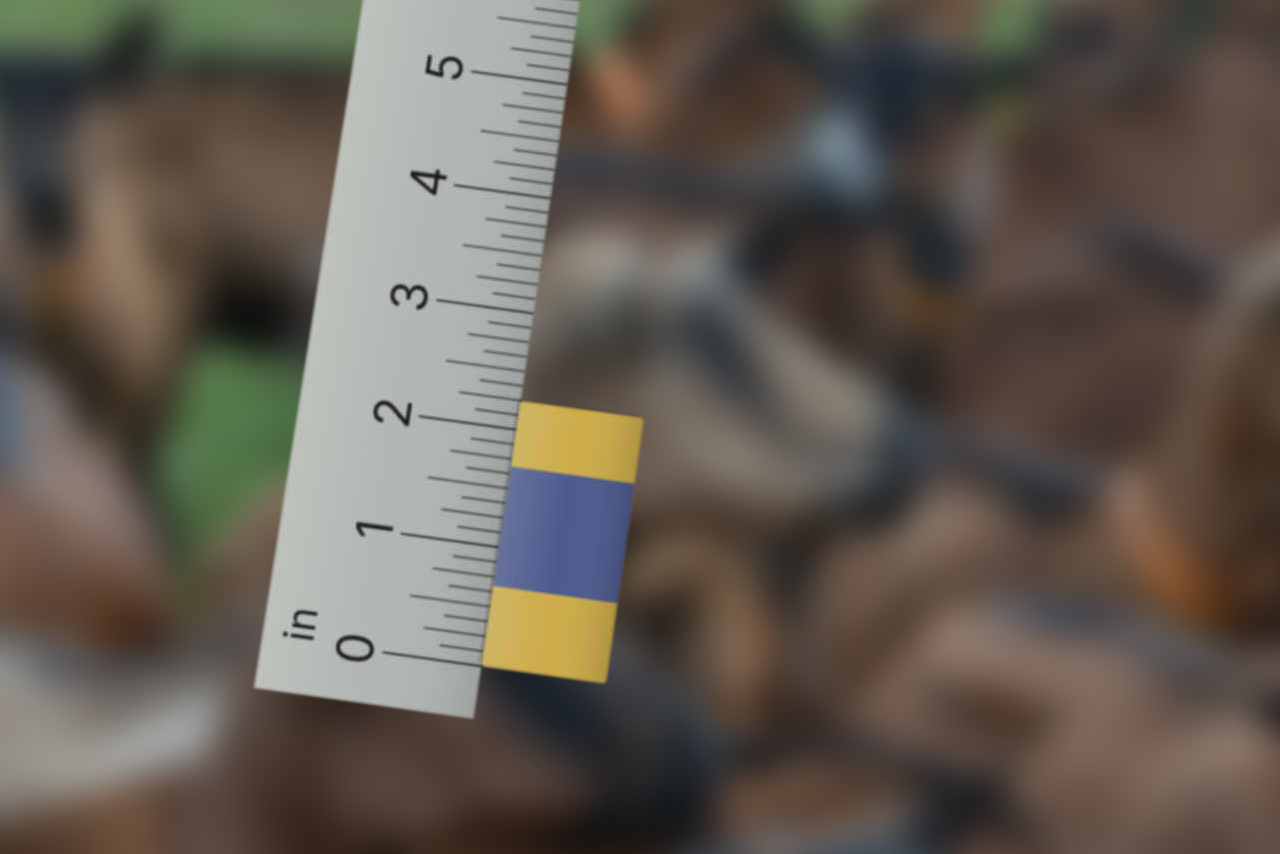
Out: value=2.25 unit=in
